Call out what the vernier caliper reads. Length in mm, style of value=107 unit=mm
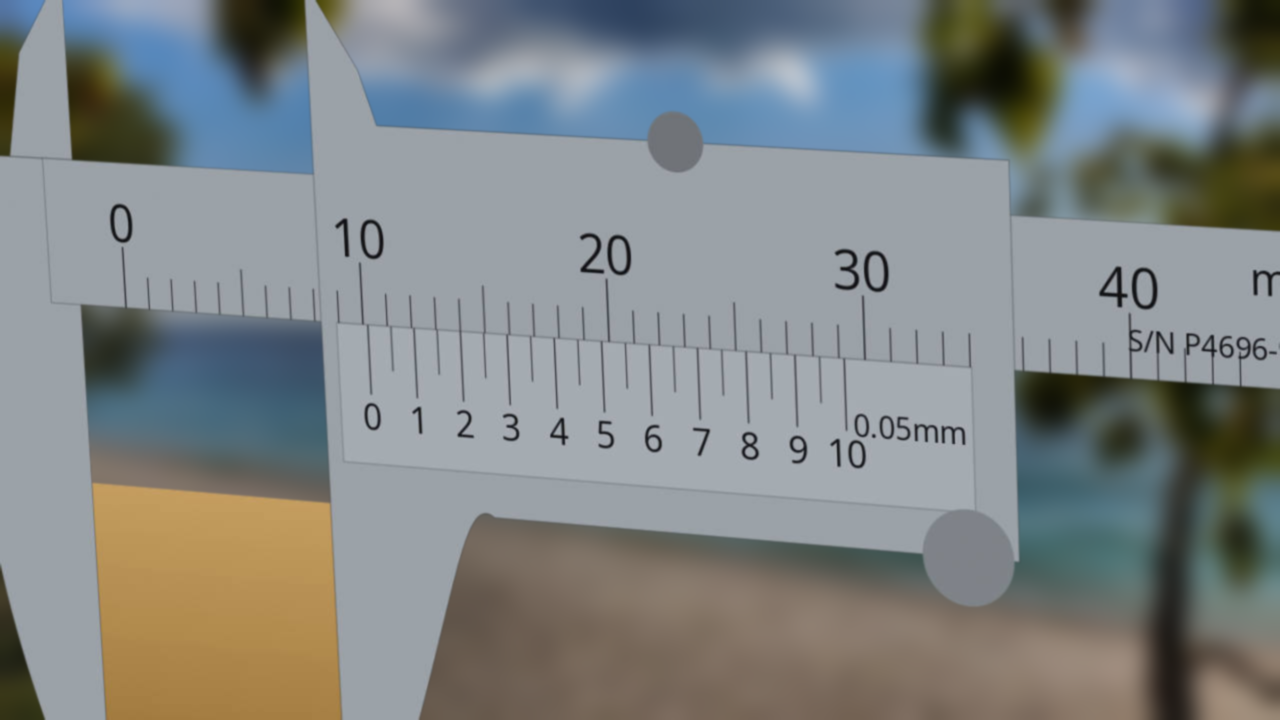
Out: value=10.2 unit=mm
